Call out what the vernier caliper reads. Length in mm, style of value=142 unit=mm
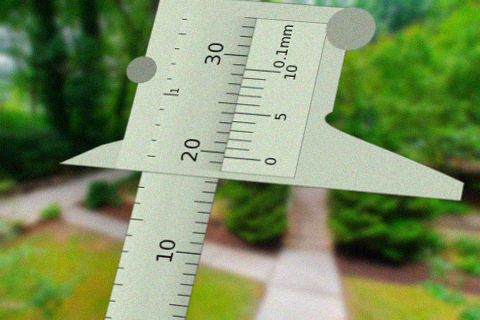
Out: value=19.6 unit=mm
